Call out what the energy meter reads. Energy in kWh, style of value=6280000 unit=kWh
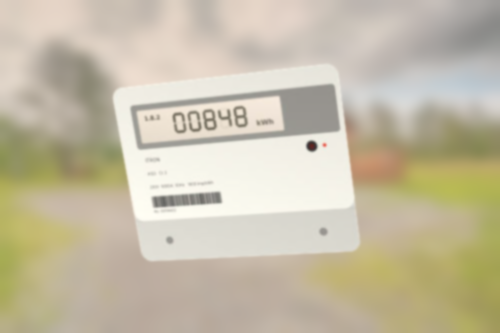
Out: value=848 unit=kWh
